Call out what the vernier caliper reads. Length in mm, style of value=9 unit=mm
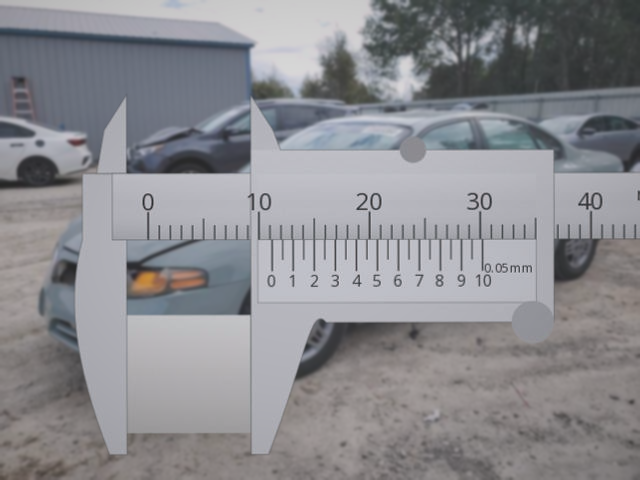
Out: value=11.2 unit=mm
